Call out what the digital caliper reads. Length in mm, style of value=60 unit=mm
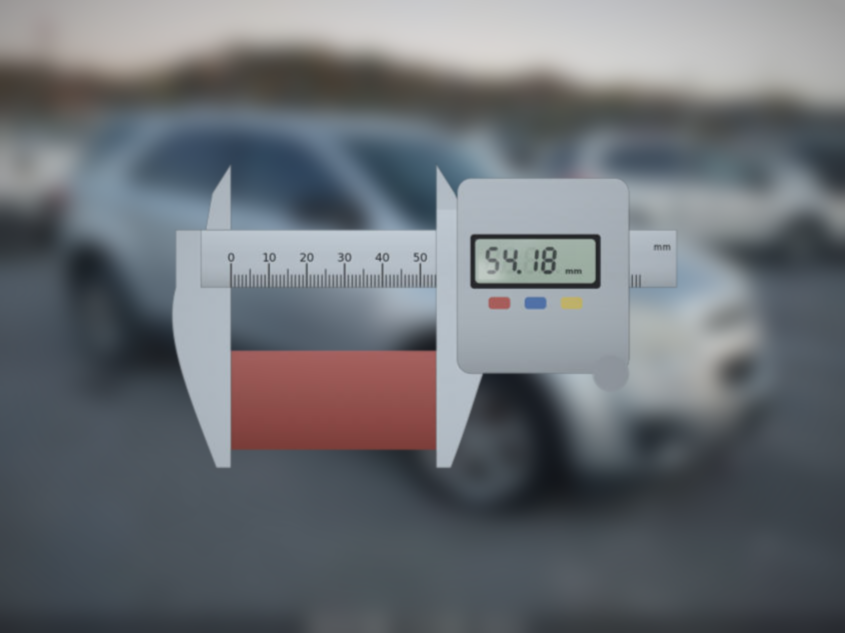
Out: value=54.18 unit=mm
